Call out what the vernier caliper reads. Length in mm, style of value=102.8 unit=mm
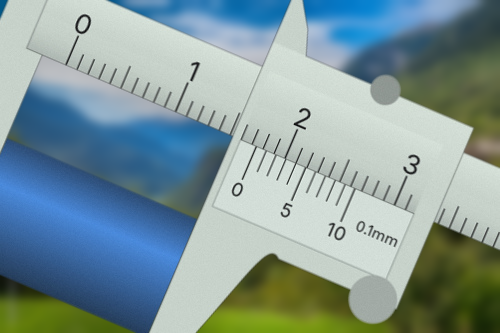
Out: value=17.4 unit=mm
